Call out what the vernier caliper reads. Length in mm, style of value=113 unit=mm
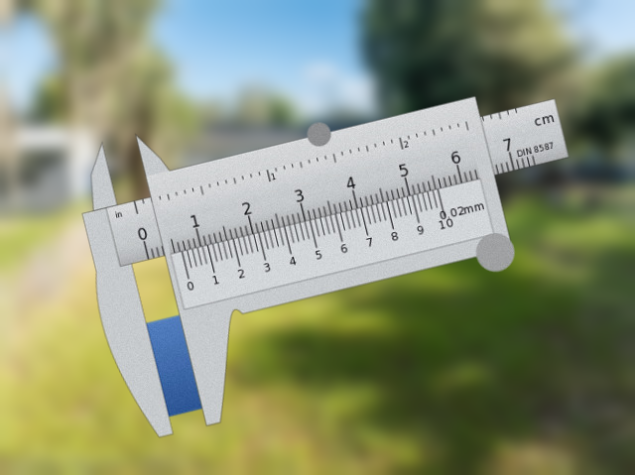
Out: value=6.4 unit=mm
